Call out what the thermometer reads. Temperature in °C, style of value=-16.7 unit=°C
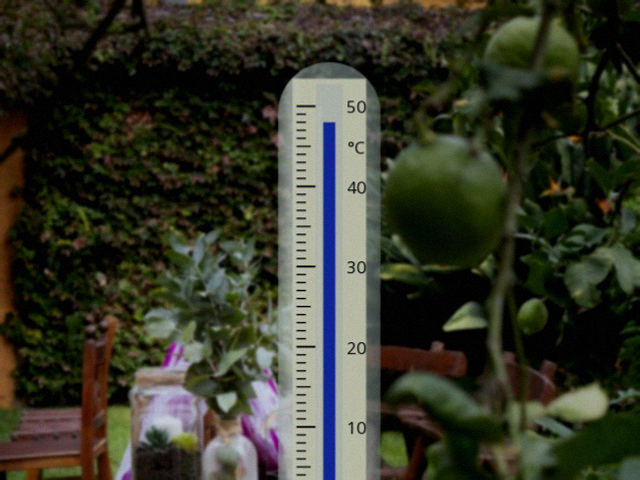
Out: value=48 unit=°C
